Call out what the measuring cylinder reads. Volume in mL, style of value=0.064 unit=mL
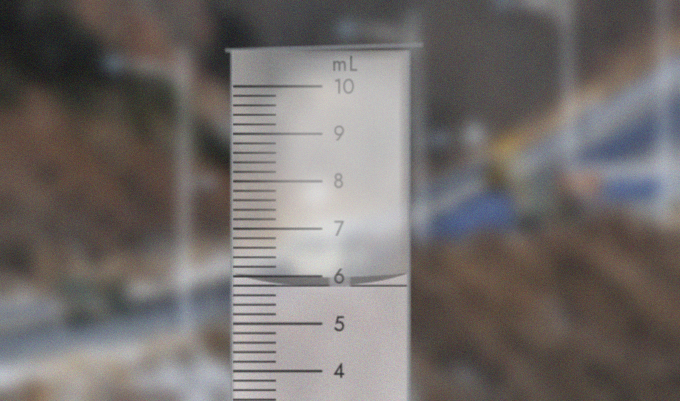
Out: value=5.8 unit=mL
